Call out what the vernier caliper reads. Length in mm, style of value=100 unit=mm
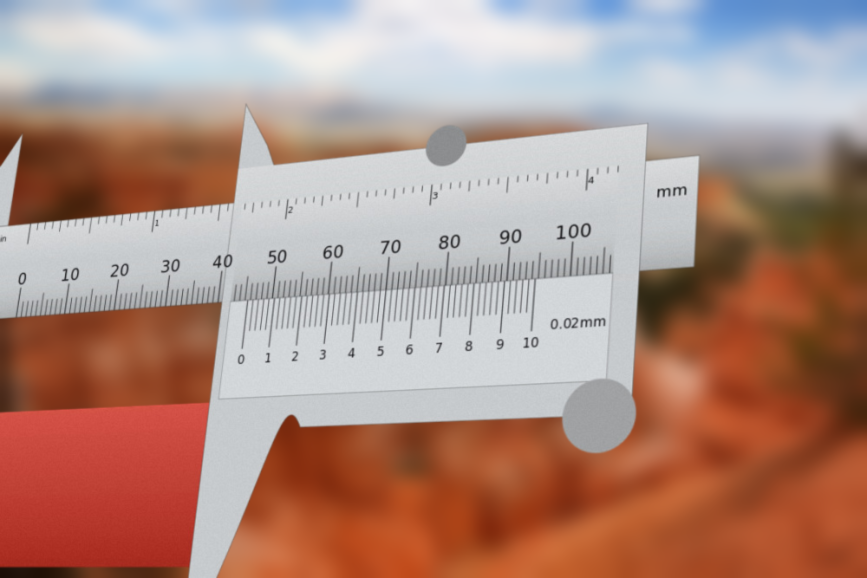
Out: value=45.5 unit=mm
